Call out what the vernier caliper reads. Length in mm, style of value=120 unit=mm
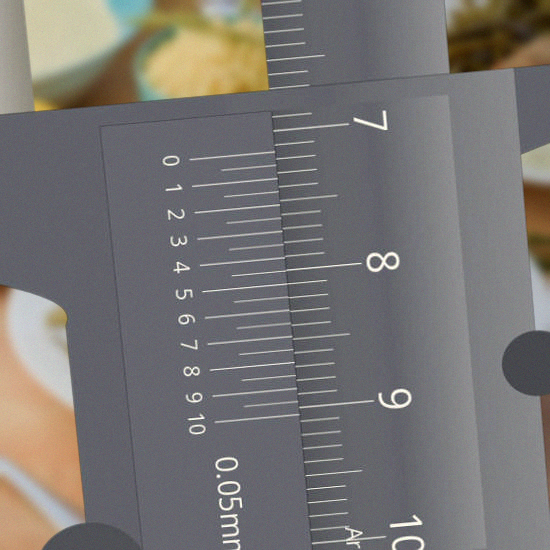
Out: value=71.5 unit=mm
